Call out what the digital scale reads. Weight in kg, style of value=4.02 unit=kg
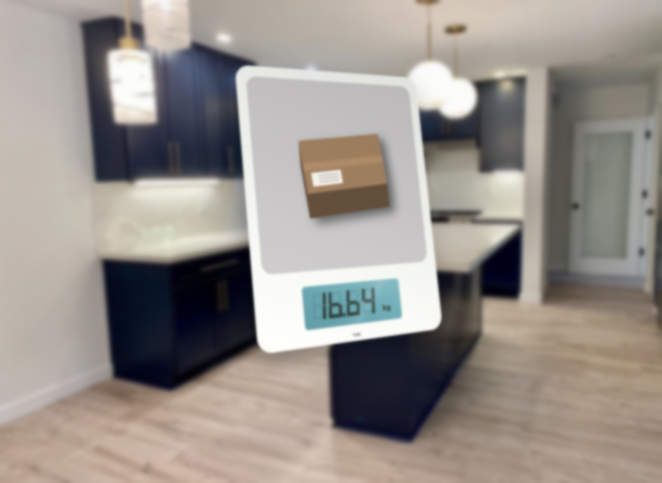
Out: value=16.64 unit=kg
